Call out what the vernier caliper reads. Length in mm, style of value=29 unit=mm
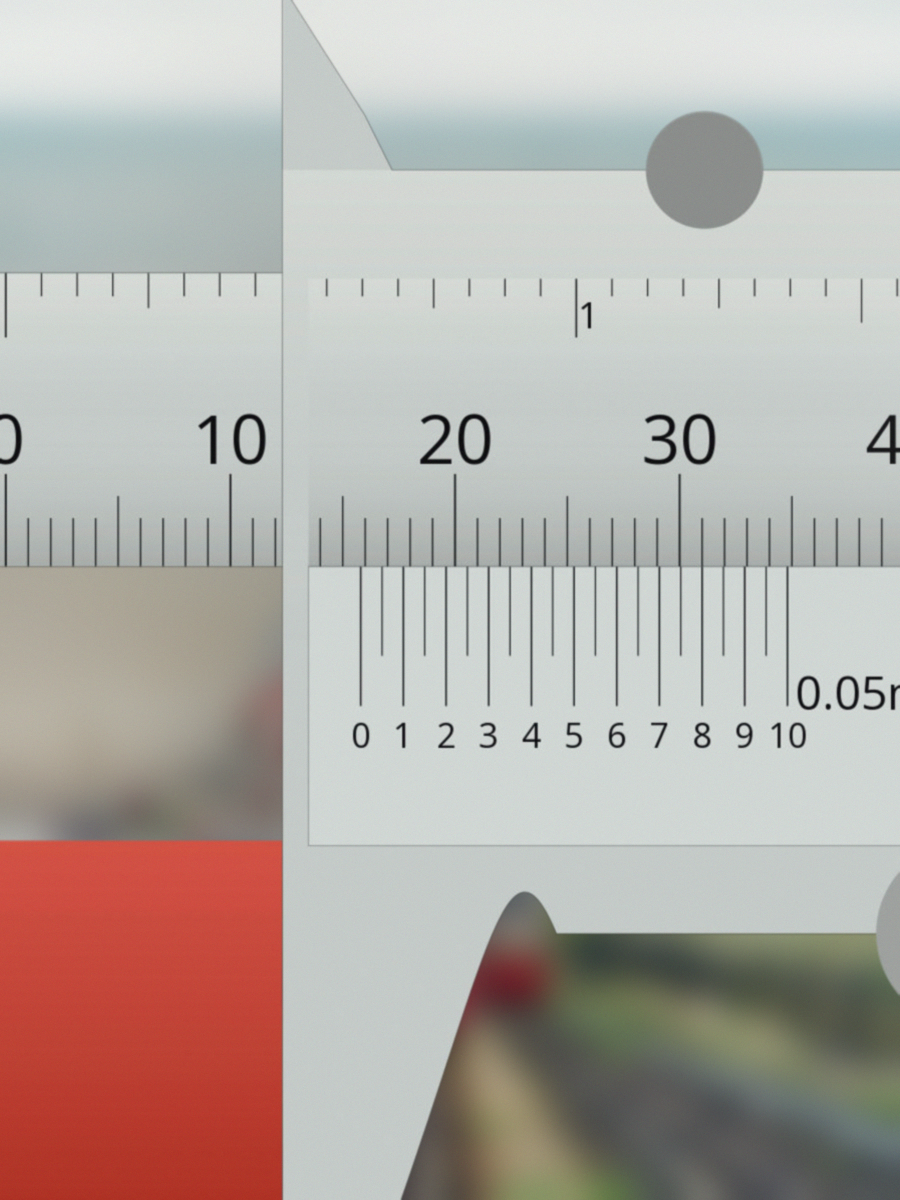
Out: value=15.8 unit=mm
